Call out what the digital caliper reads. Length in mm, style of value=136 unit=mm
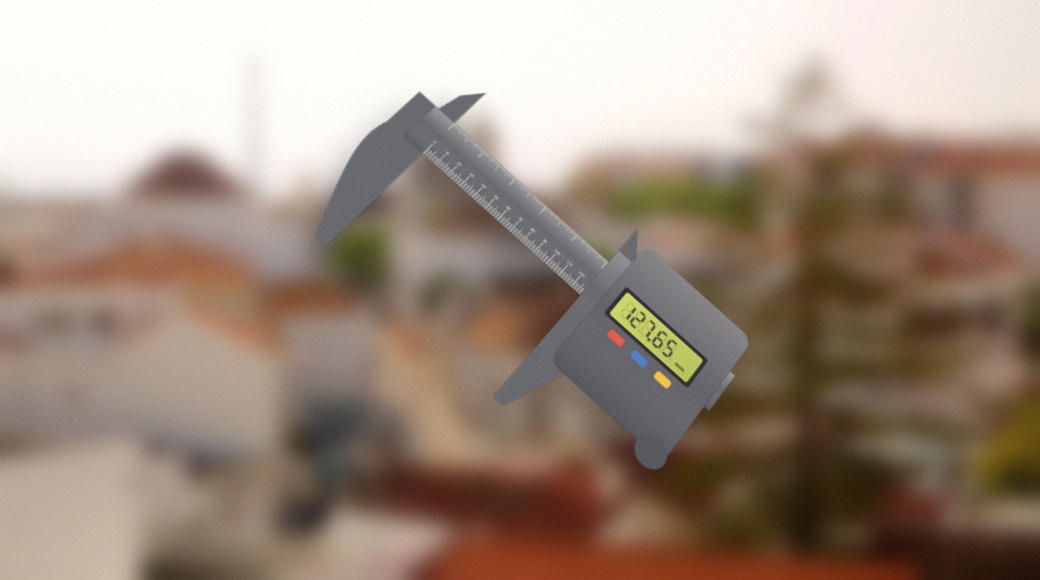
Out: value=127.65 unit=mm
